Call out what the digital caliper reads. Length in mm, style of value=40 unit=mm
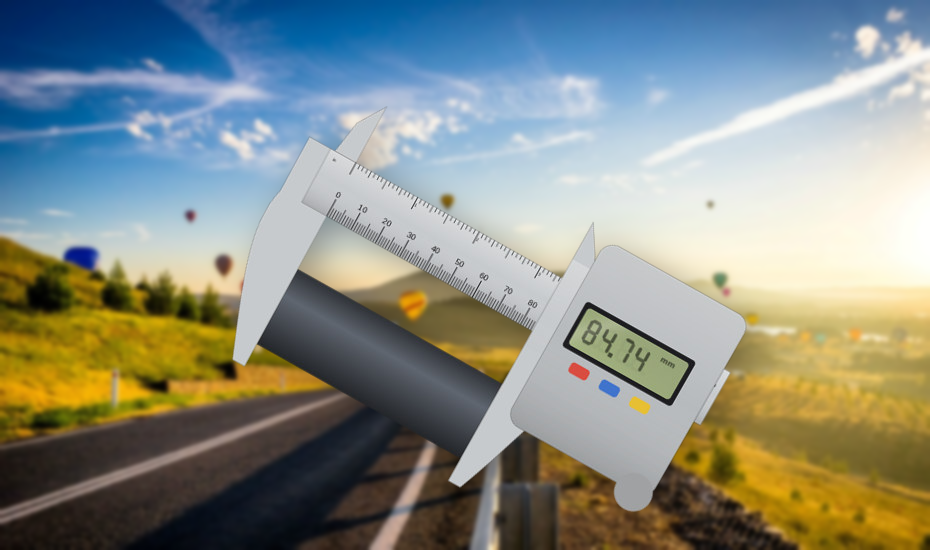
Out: value=84.74 unit=mm
